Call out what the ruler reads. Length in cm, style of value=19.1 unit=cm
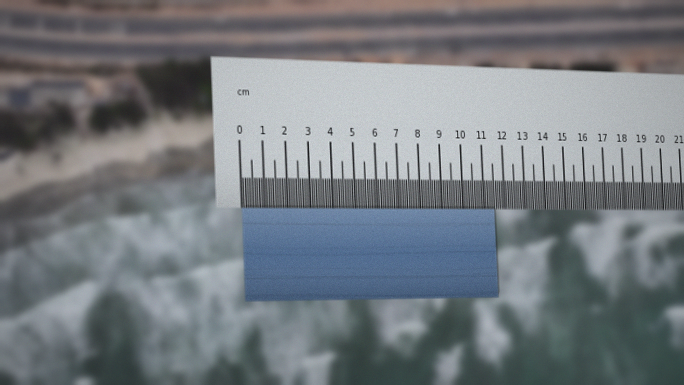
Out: value=11.5 unit=cm
